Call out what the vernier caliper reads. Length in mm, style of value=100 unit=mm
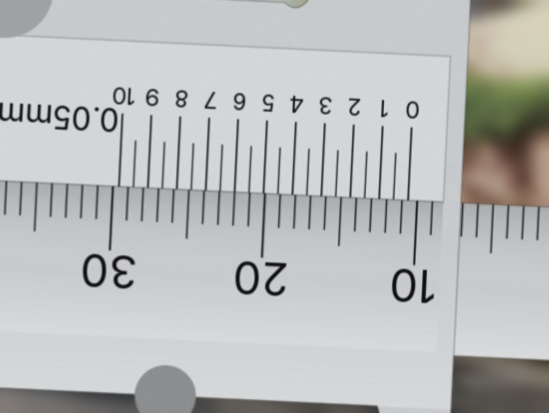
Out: value=10.6 unit=mm
